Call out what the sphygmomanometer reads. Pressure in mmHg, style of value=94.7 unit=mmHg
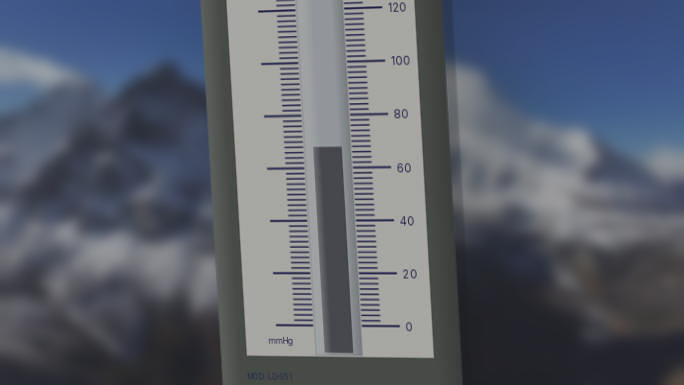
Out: value=68 unit=mmHg
